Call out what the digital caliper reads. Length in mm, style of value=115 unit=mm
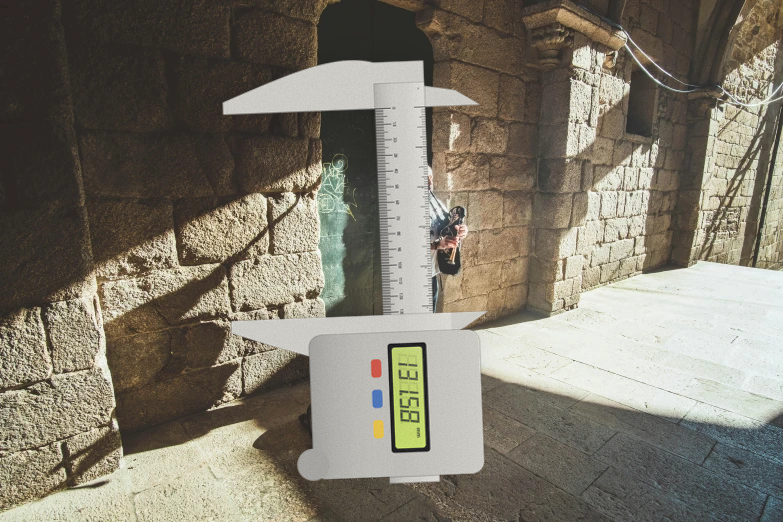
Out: value=131.58 unit=mm
